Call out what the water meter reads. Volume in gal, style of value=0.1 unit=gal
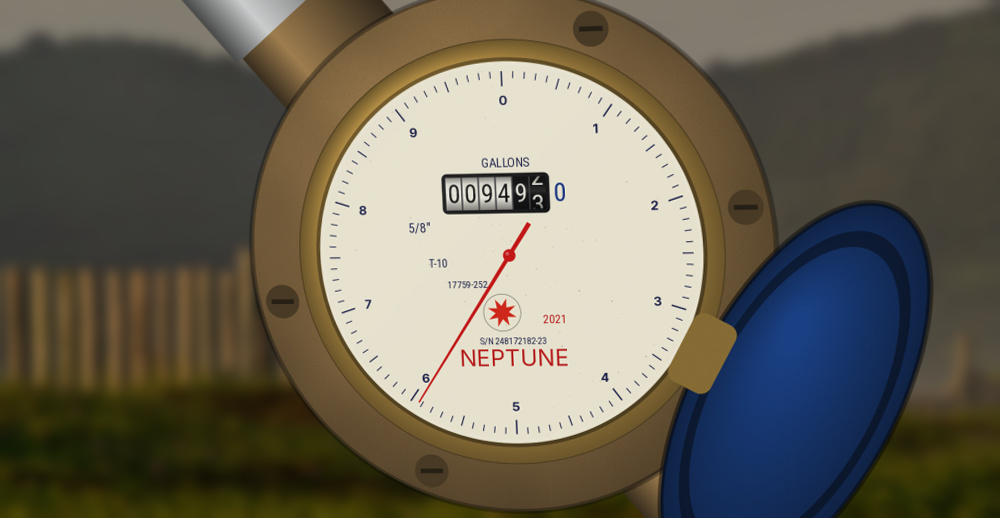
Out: value=94925.9 unit=gal
